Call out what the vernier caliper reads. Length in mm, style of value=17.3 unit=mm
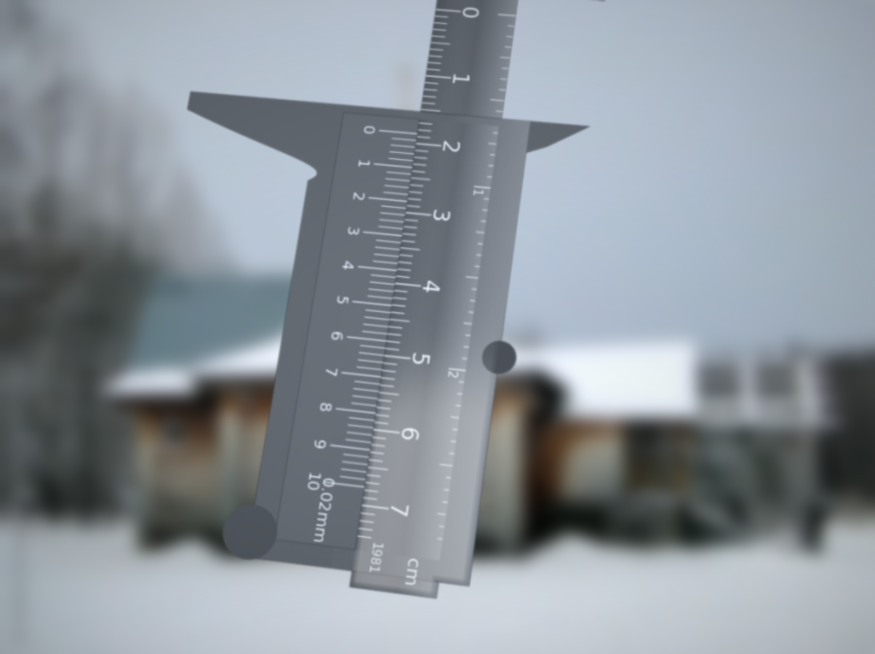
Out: value=18.6 unit=mm
